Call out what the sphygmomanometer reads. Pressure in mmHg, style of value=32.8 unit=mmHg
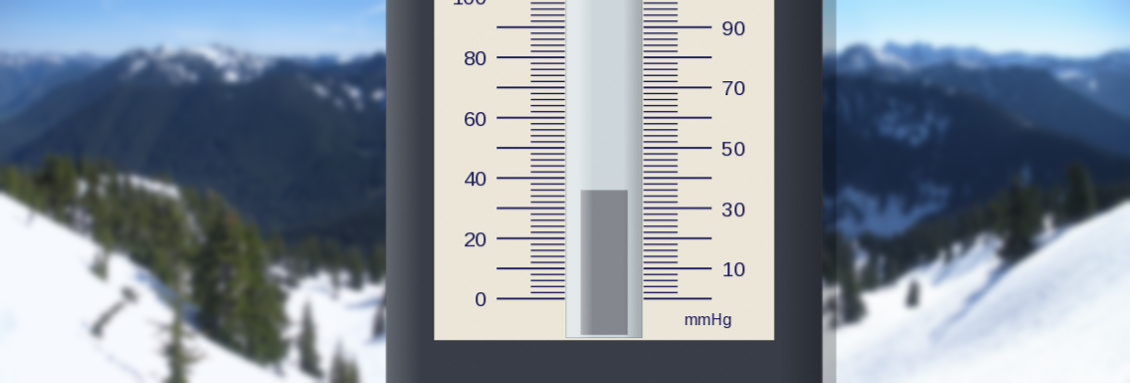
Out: value=36 unit=mmHg
